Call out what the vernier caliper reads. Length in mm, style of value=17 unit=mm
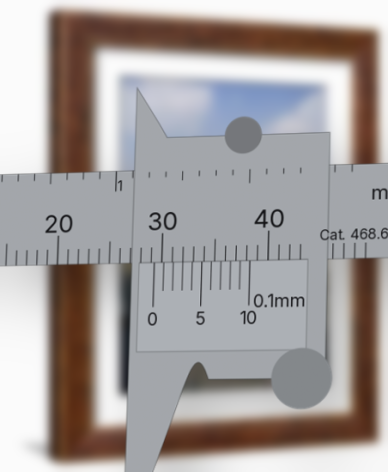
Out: value=29.3 unit=mm
